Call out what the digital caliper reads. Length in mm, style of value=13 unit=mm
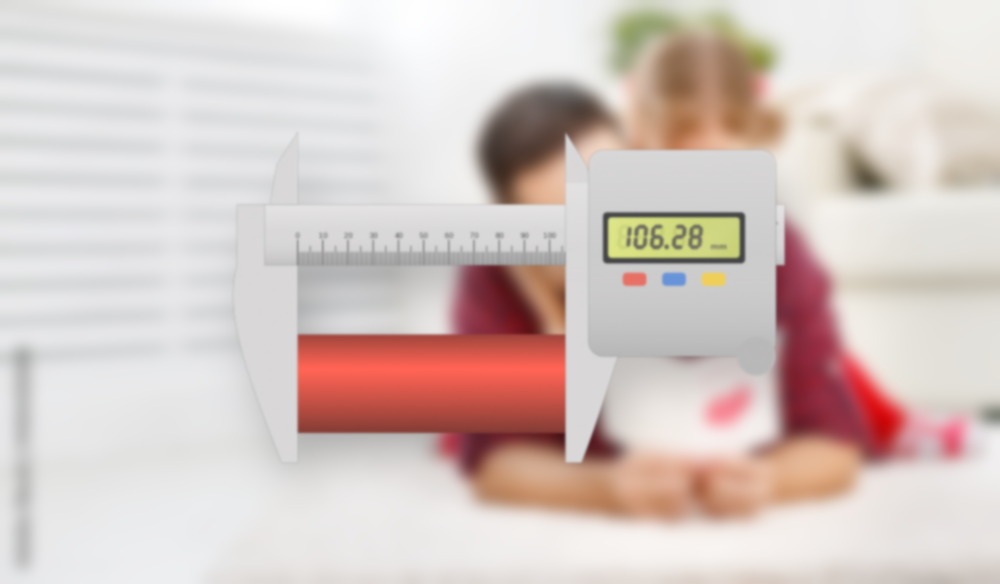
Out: value=106.28 unit=mm
